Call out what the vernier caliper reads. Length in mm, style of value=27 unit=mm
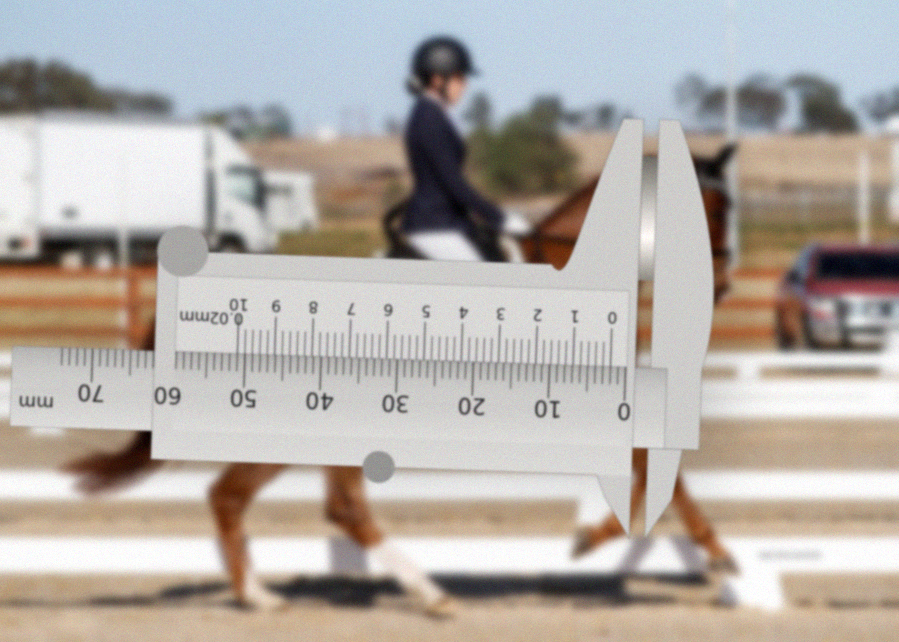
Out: value=2.0 unit=mm
